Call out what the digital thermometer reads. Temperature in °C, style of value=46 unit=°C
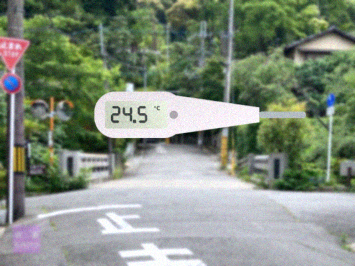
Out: value=24.5 unit=°C
